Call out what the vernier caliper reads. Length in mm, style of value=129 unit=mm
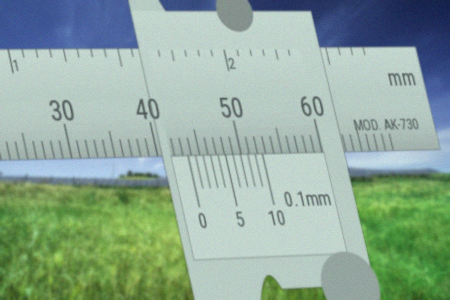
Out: value=43.6 unit=mm
